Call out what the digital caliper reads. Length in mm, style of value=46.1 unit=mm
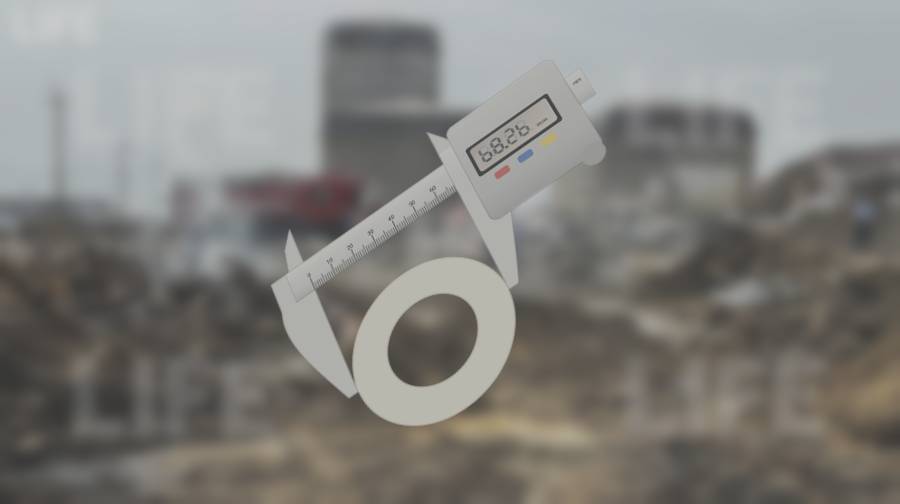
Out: value=68.26 unit=mm
